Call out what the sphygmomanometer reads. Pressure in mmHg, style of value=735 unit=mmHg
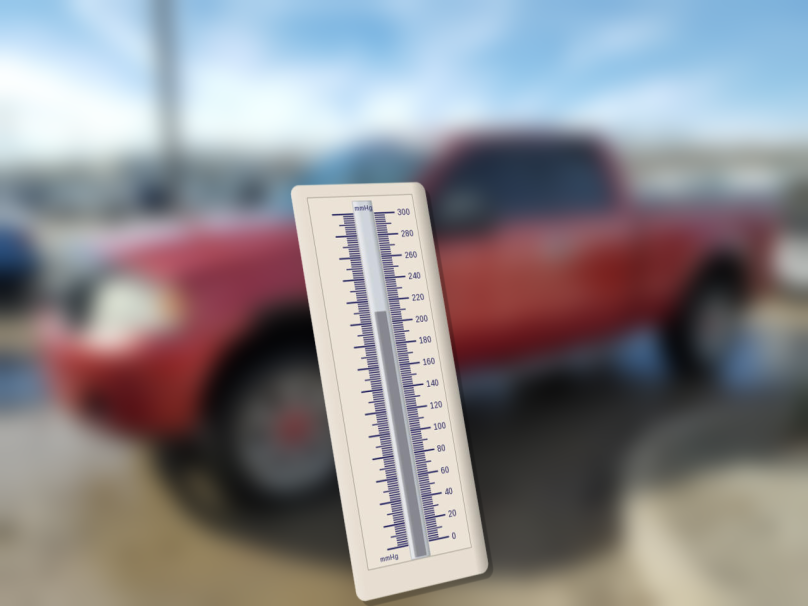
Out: value=210 unit=mmHg
